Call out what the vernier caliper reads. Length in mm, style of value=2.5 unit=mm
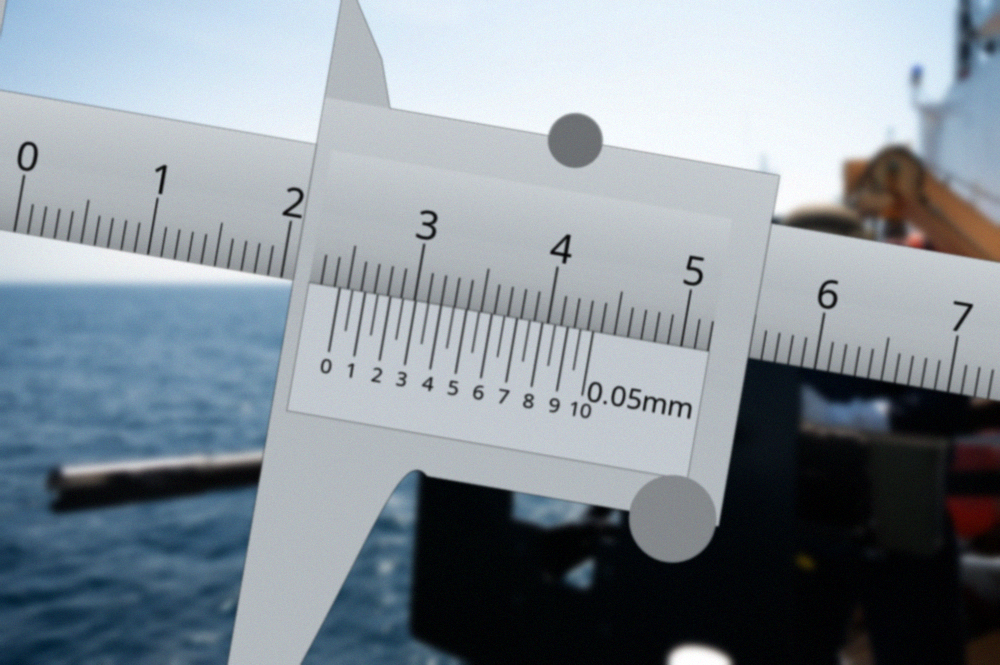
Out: value=24.4 unit=mm
